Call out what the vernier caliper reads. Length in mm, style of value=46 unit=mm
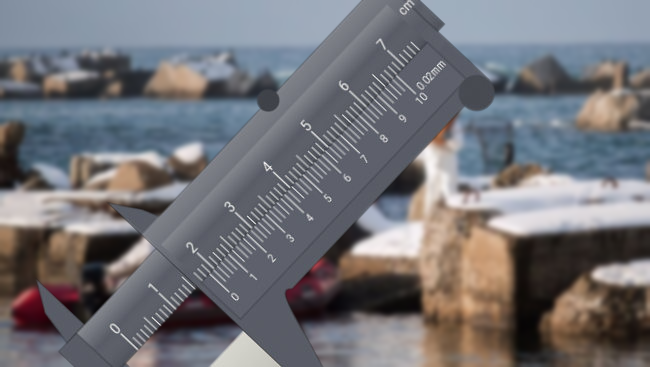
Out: value=18.8 unit=mm
